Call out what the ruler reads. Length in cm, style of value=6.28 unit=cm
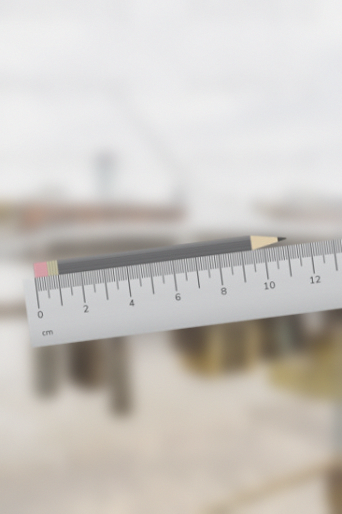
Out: value=11 unit=cm
